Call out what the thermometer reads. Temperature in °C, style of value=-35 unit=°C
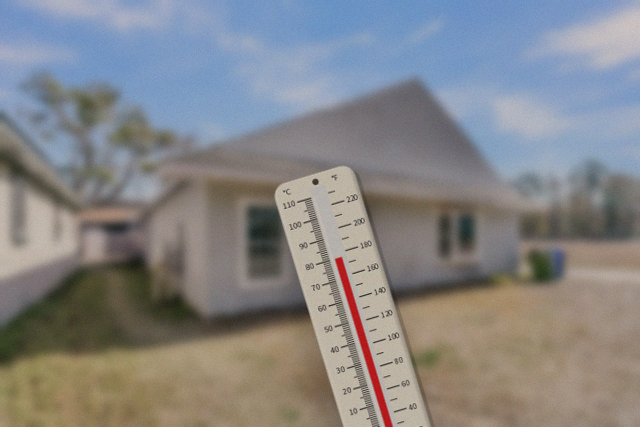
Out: value=80 unit=°C
